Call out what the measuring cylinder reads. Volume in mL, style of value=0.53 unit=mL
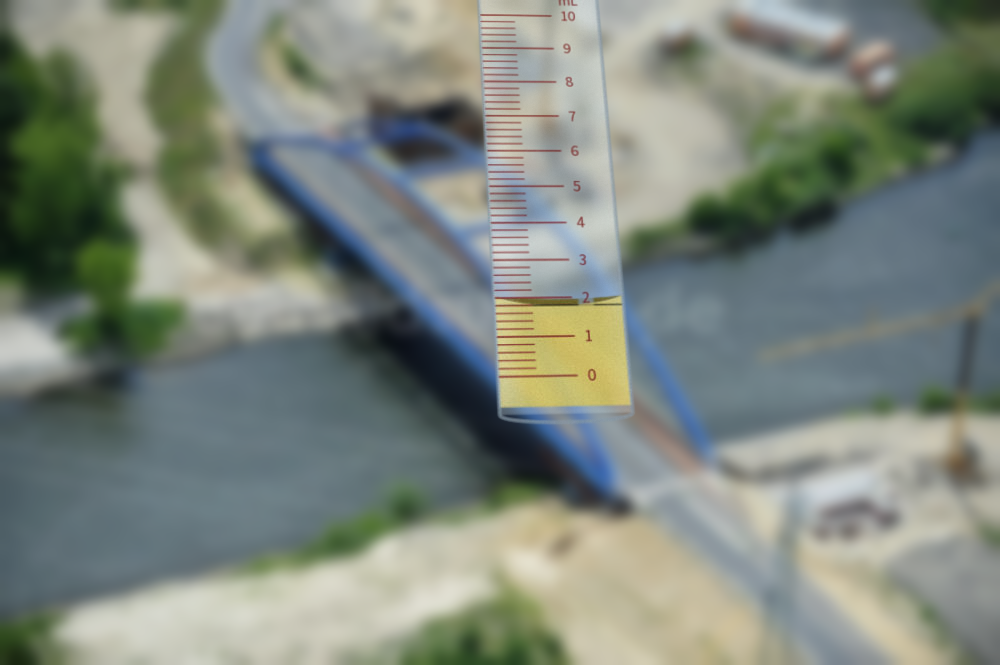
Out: value=1.8 unit=mL
